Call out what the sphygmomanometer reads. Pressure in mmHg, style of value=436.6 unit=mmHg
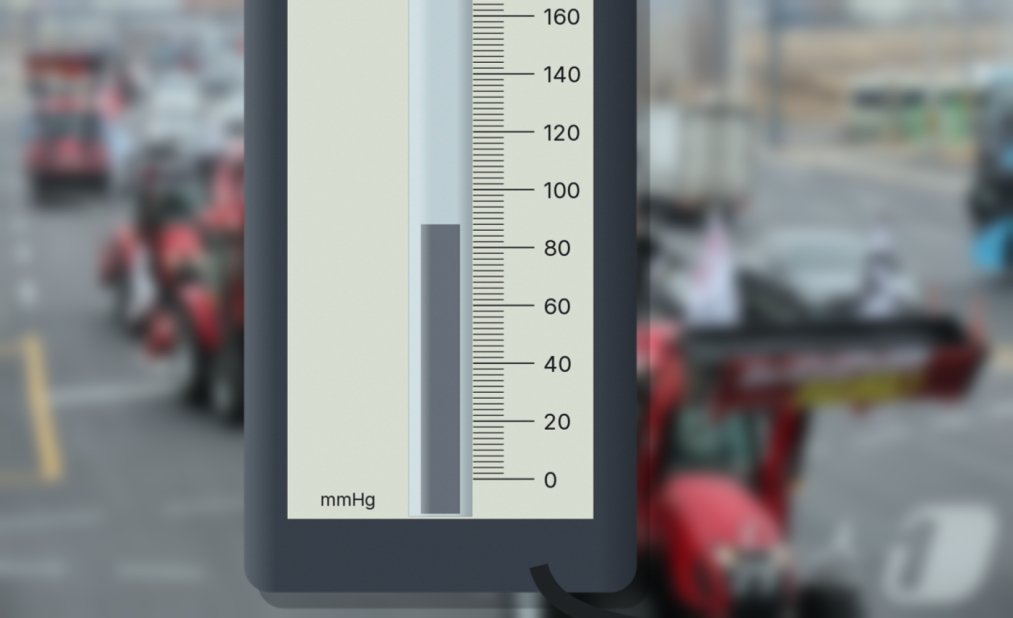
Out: value=88 unit=mmHg
